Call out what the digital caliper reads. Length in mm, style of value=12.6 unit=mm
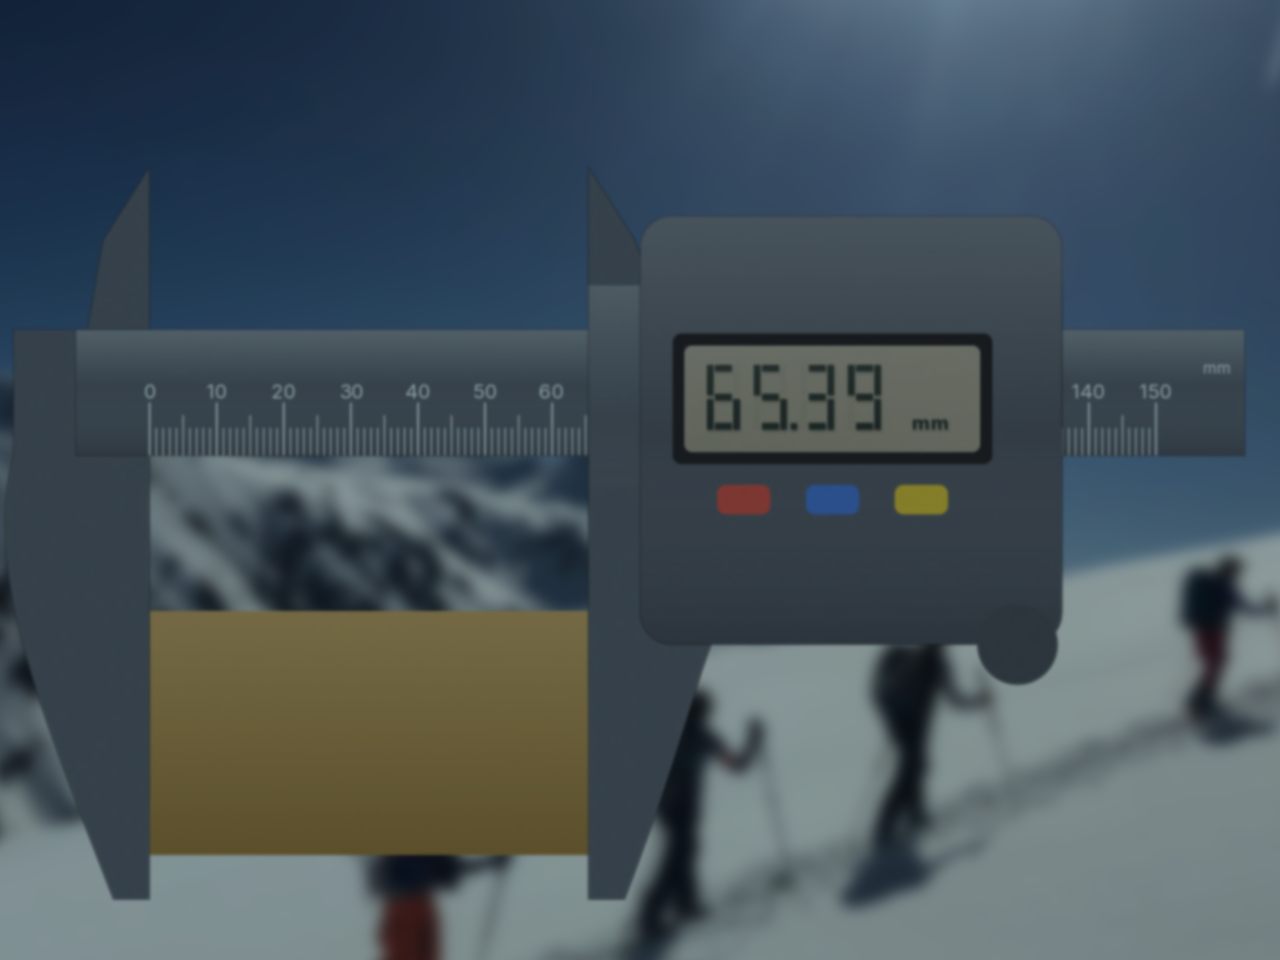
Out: value=65.39 unit=mm
